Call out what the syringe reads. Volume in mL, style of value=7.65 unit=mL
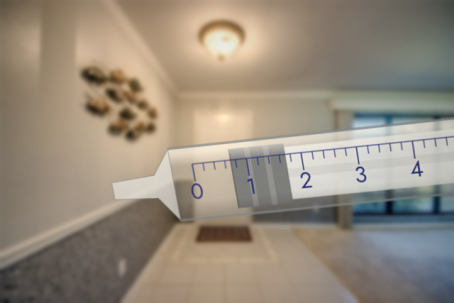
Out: value=0.7 unit=mL
